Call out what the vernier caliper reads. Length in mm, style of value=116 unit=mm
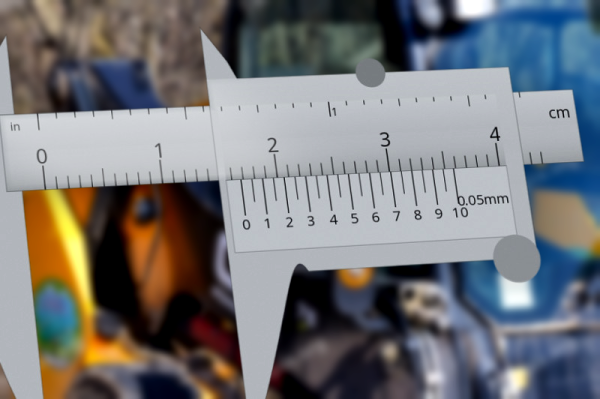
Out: value=16.8 unit=mm
